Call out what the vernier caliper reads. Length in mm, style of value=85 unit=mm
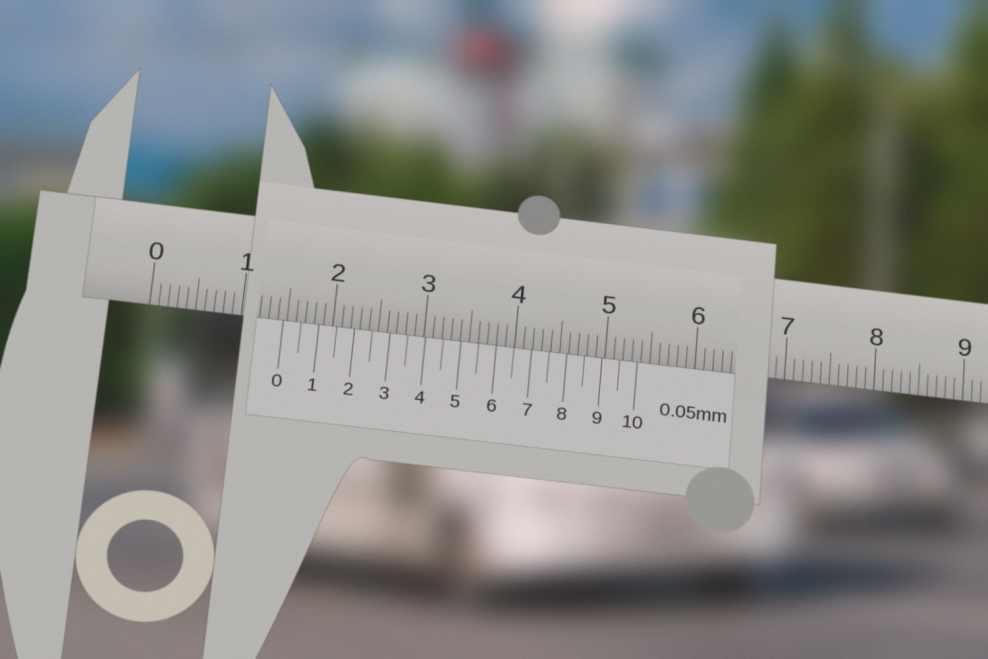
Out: value=14.6 unit=mm
